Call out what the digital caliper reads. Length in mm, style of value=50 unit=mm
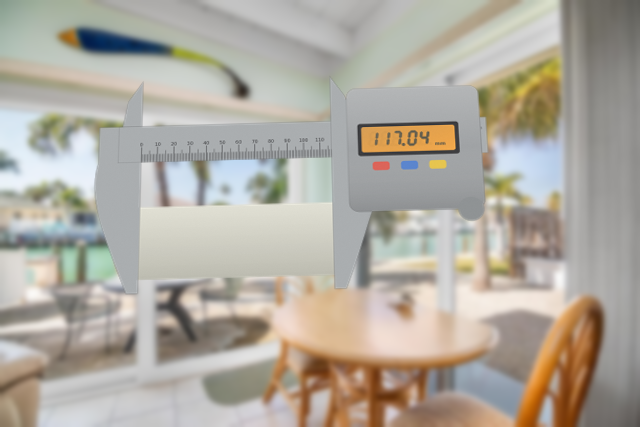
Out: value=117.04 unit=mm
